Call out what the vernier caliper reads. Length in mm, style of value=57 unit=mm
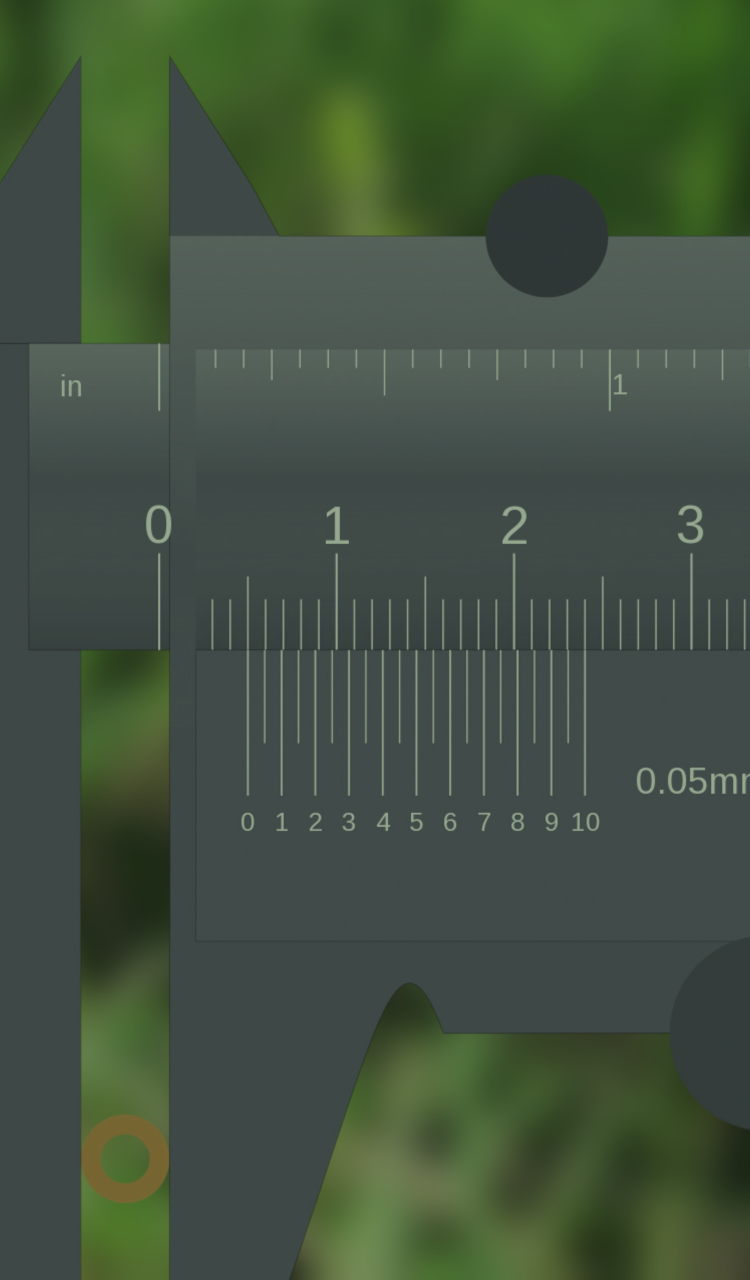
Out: value=5.0 unit=mm
